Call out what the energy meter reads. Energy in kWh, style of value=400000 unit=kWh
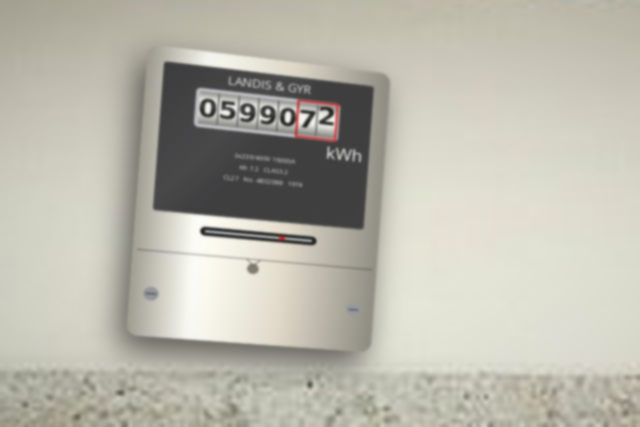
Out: value=5990.72 unit=kWh
